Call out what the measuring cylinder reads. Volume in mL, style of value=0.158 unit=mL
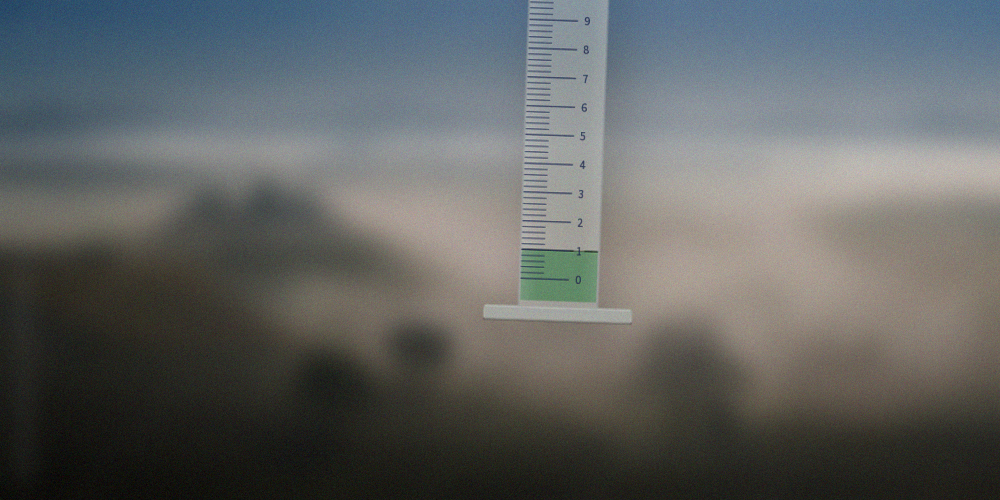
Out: value=1 unit=mL
